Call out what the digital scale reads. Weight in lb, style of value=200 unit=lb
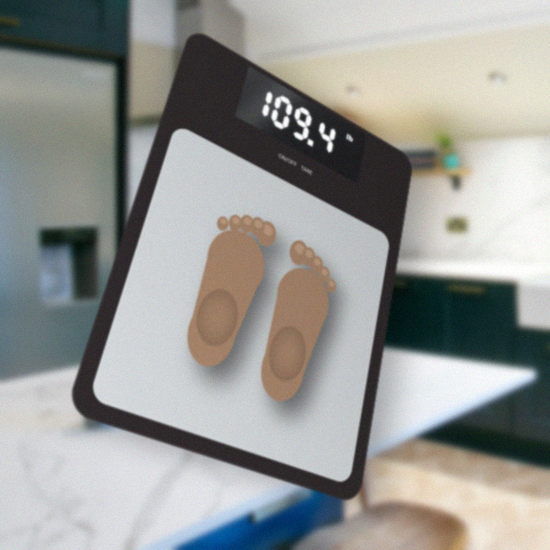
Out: value=109.4 unit=lb
